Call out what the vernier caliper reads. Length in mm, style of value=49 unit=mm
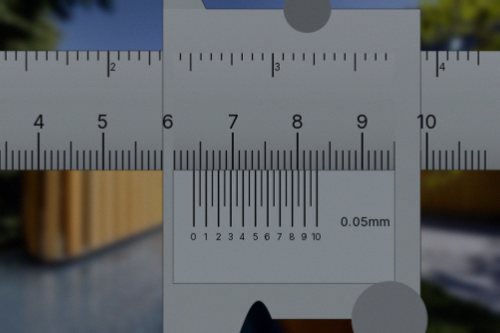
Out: value=64.0 unit=mm
